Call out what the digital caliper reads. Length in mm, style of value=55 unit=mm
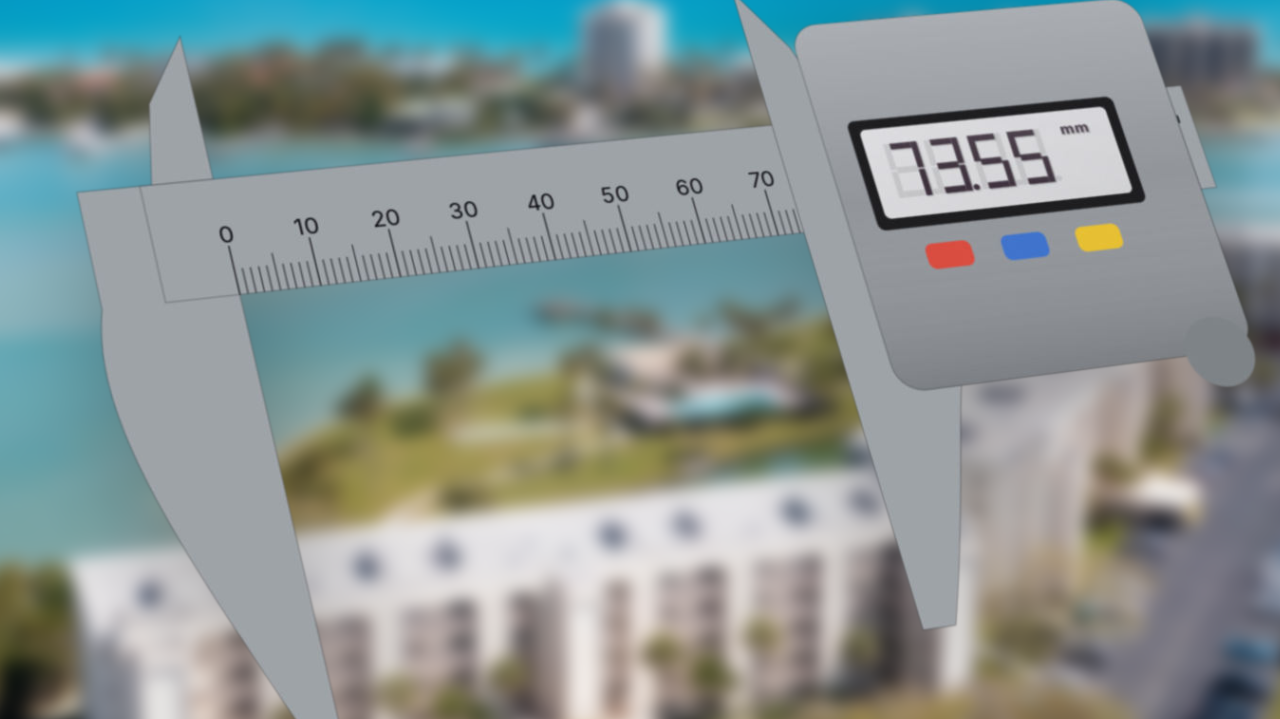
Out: value=73.55 unit=mm
